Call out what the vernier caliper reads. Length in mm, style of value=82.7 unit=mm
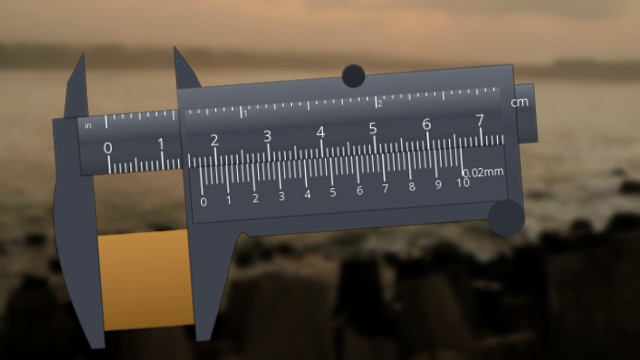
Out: value=17.0 unit=mm
